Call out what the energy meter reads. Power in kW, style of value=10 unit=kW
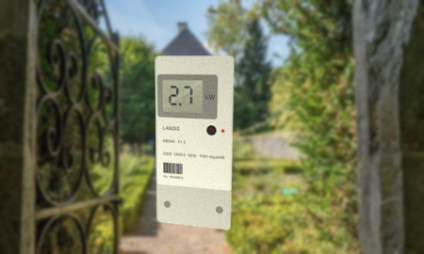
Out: value=2.7 unit=kW
